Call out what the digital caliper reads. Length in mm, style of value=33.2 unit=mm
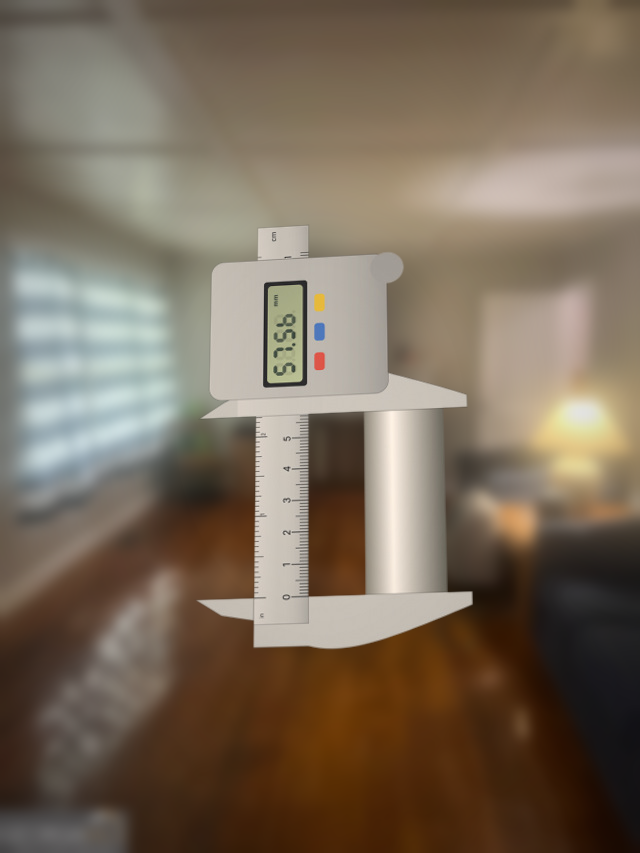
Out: value=57.56 unit=mm
